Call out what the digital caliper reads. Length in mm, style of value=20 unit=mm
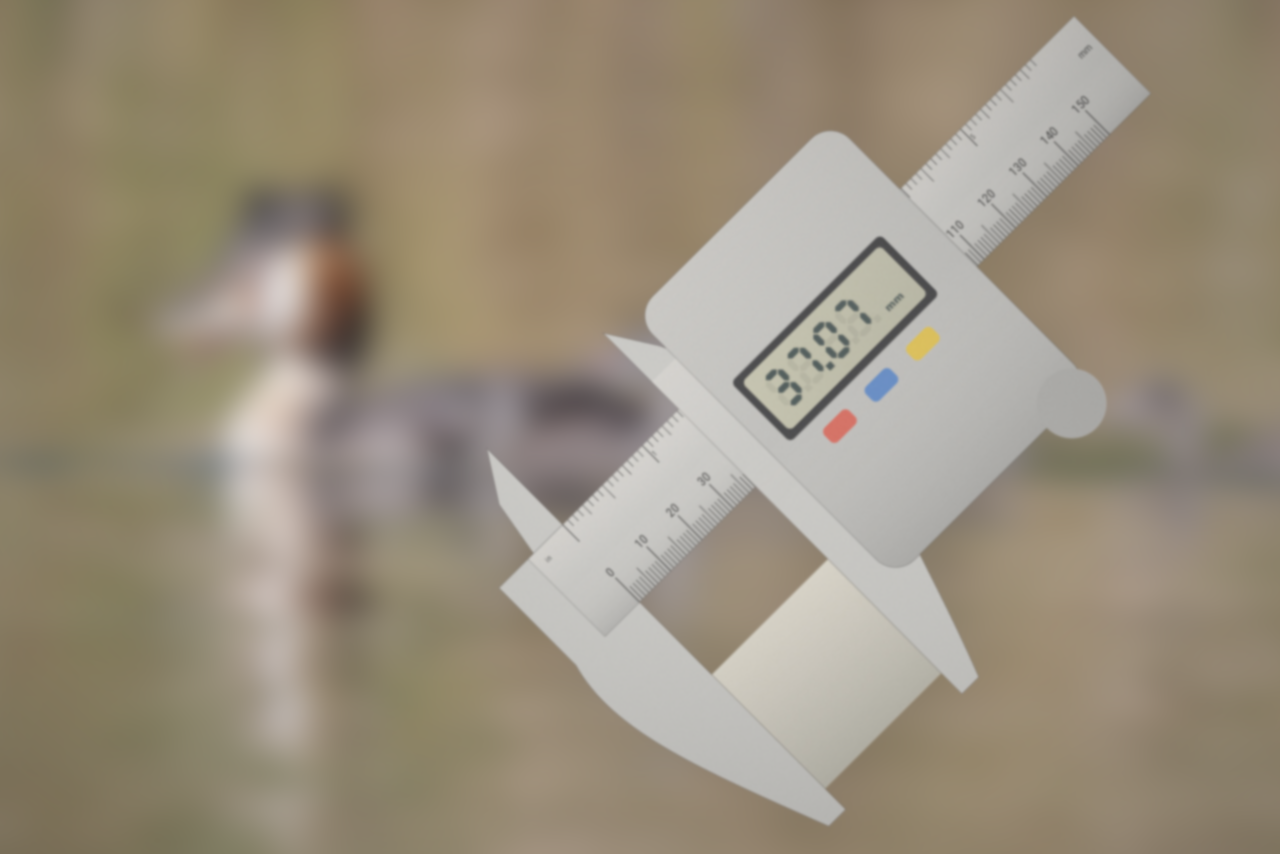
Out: value=37.07 unit=mm
